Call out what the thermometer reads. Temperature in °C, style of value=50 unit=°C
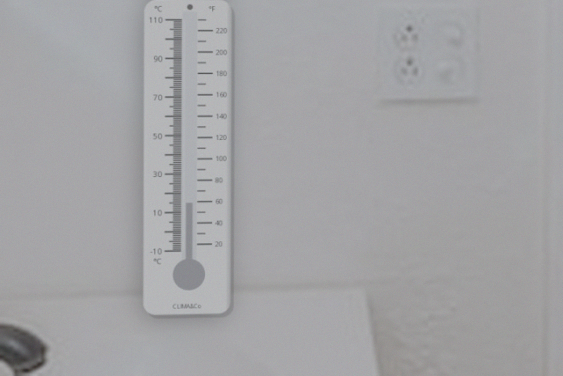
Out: value=15 unit=°C
